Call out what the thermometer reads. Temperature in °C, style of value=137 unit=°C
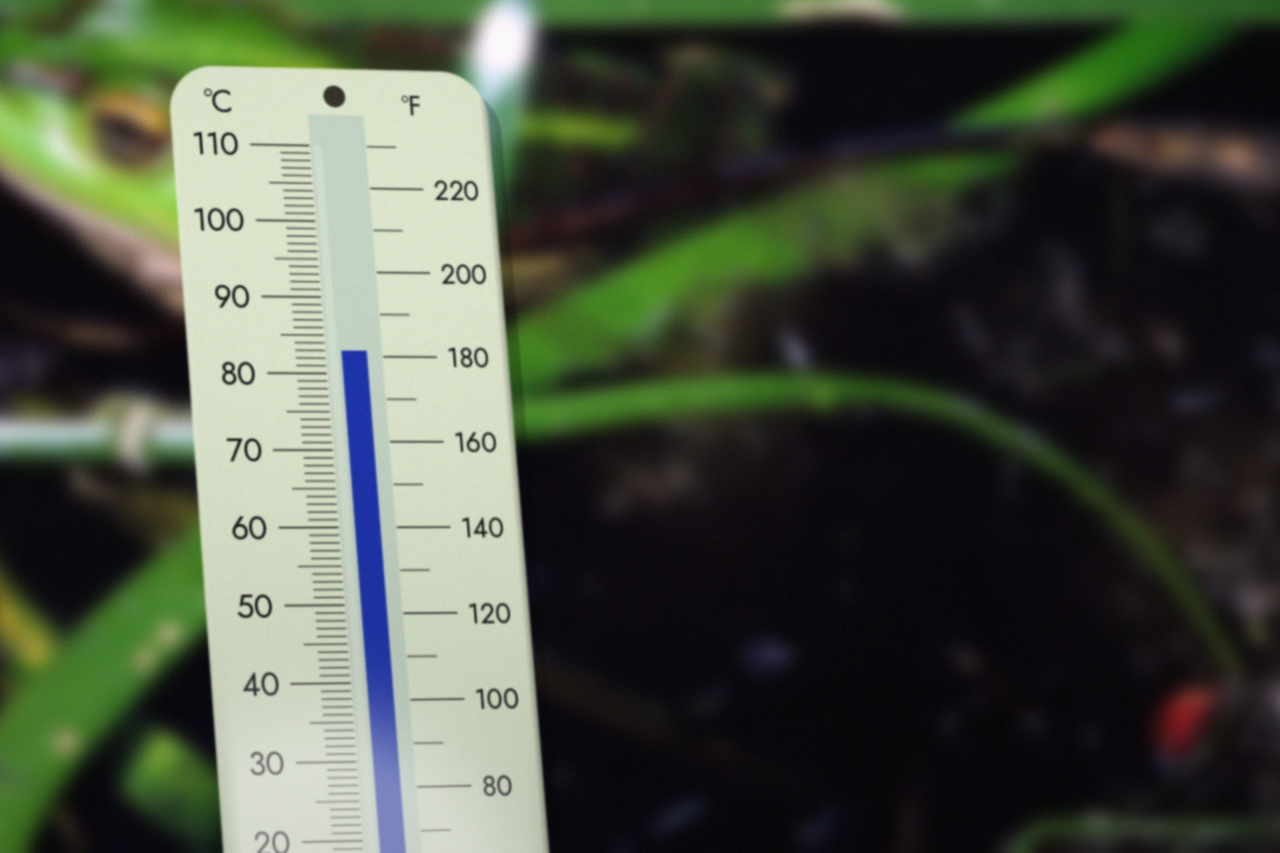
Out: value=83 unit=°C
